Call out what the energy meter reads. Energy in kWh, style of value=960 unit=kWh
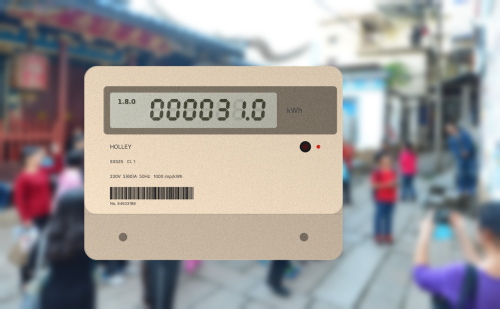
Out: value=31.0 unit=kWh
